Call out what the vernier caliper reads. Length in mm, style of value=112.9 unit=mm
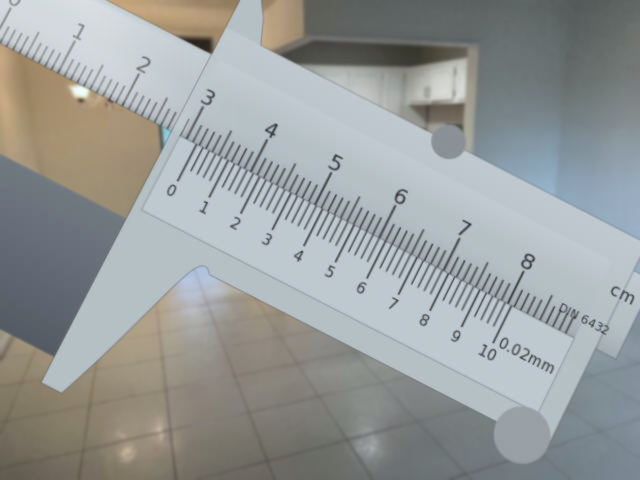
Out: value=31.6 unit=mm
